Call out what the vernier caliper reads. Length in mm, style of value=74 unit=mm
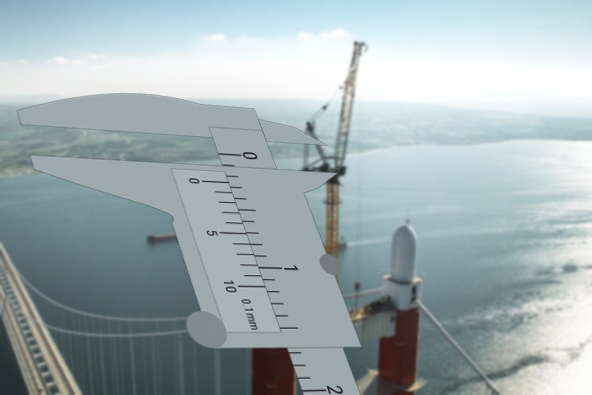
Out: value=2.6 unit=mm
